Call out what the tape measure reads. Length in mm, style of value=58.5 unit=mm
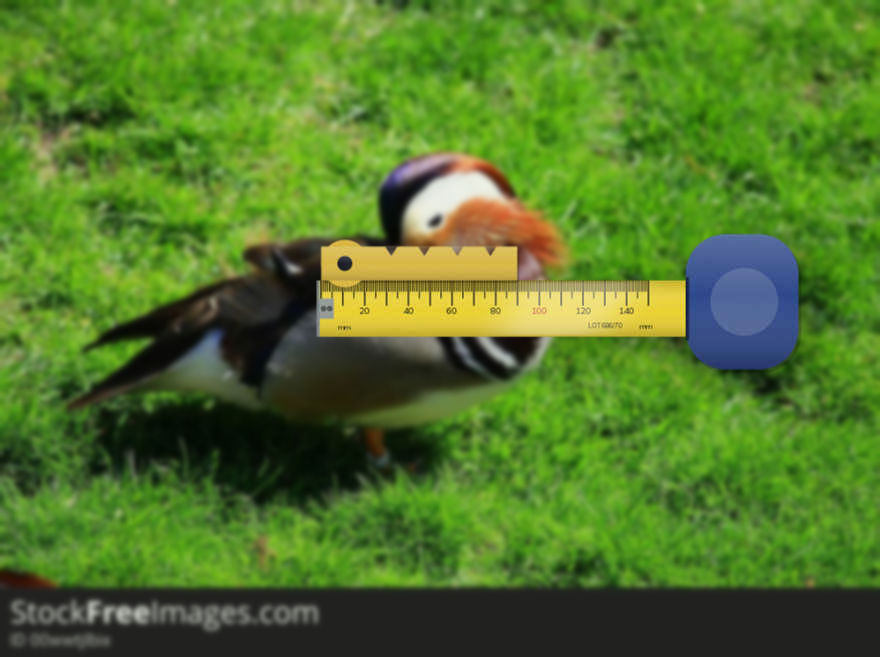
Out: value=90 unit=mm
